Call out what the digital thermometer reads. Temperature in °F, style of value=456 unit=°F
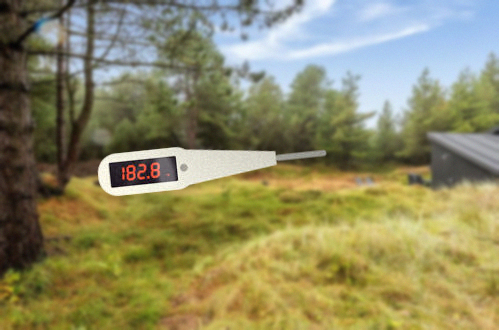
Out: value=182.8 unit=°F
